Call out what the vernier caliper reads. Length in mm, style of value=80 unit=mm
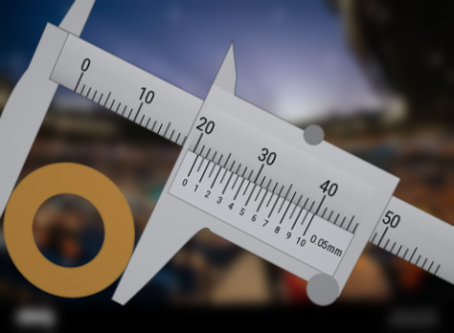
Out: value=20.8 unit=mm
